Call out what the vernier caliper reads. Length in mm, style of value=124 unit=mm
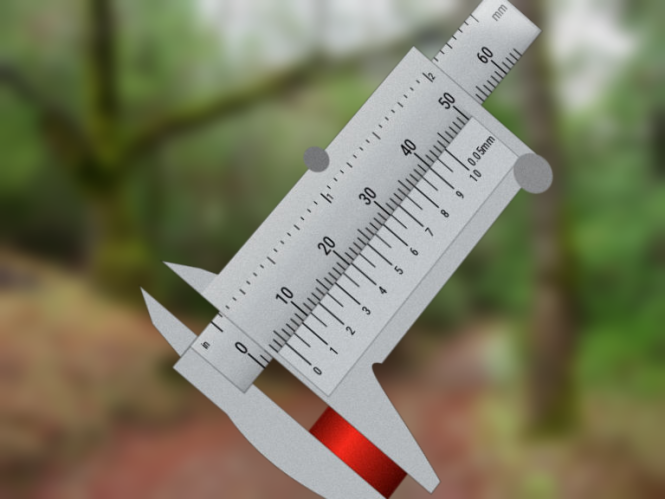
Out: value=4.8 unit=mm
